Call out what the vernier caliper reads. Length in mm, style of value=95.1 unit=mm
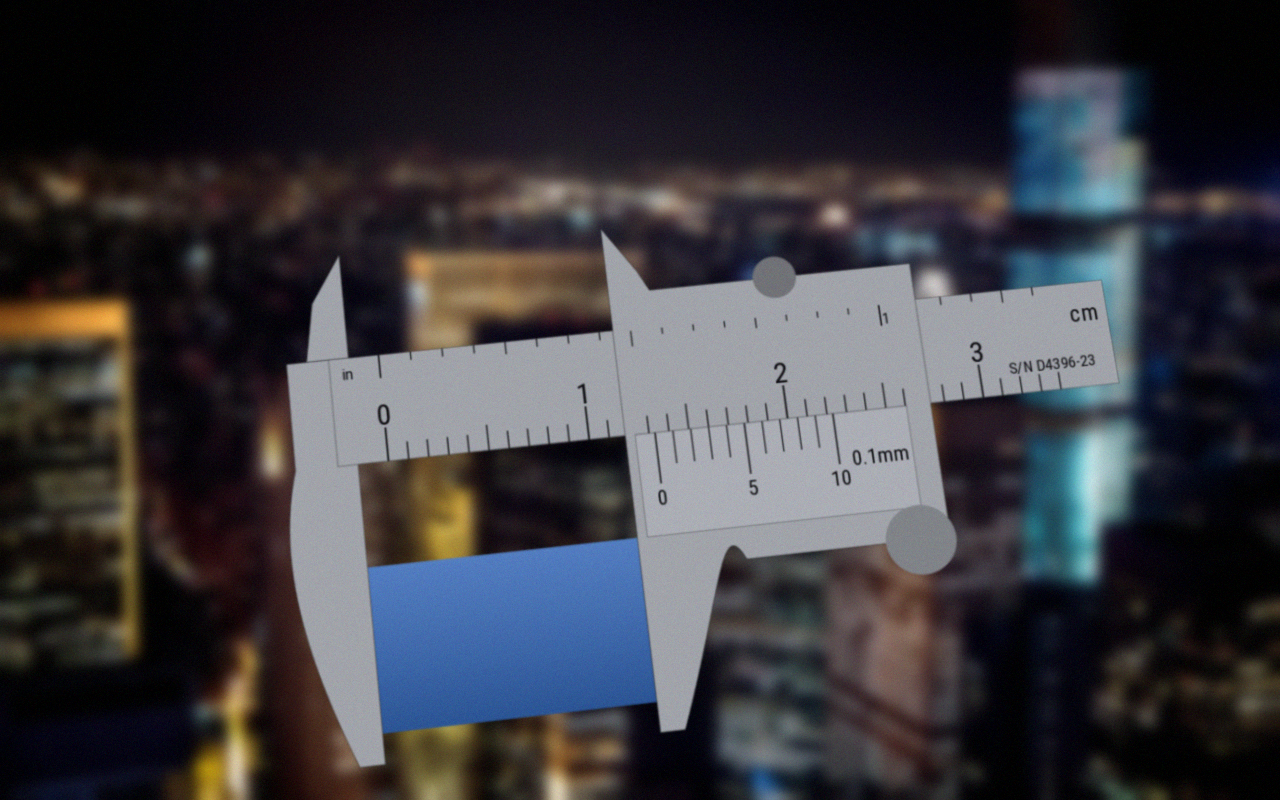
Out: value=13.3 unit=mm
